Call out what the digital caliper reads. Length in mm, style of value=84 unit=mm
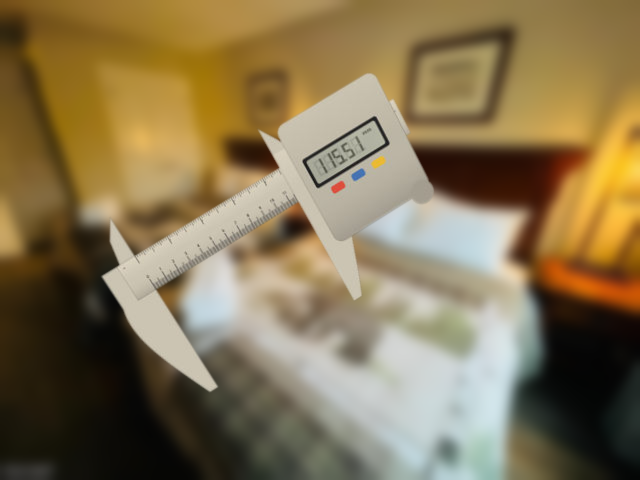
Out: value=115.51 unit=mm
